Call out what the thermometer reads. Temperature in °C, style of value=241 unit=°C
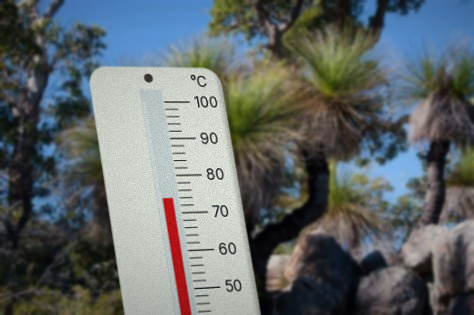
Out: value=74 unit=°C
